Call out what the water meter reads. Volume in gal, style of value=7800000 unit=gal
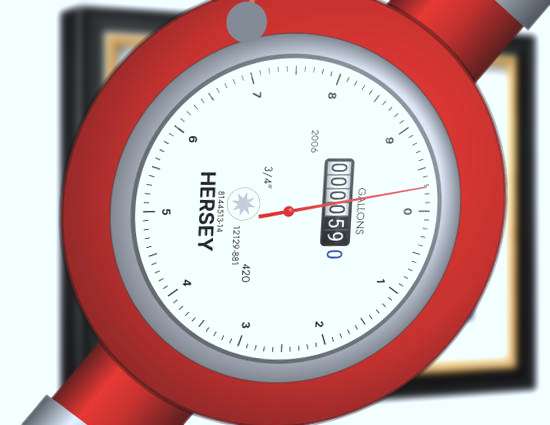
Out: value=589.7 unit=gal
